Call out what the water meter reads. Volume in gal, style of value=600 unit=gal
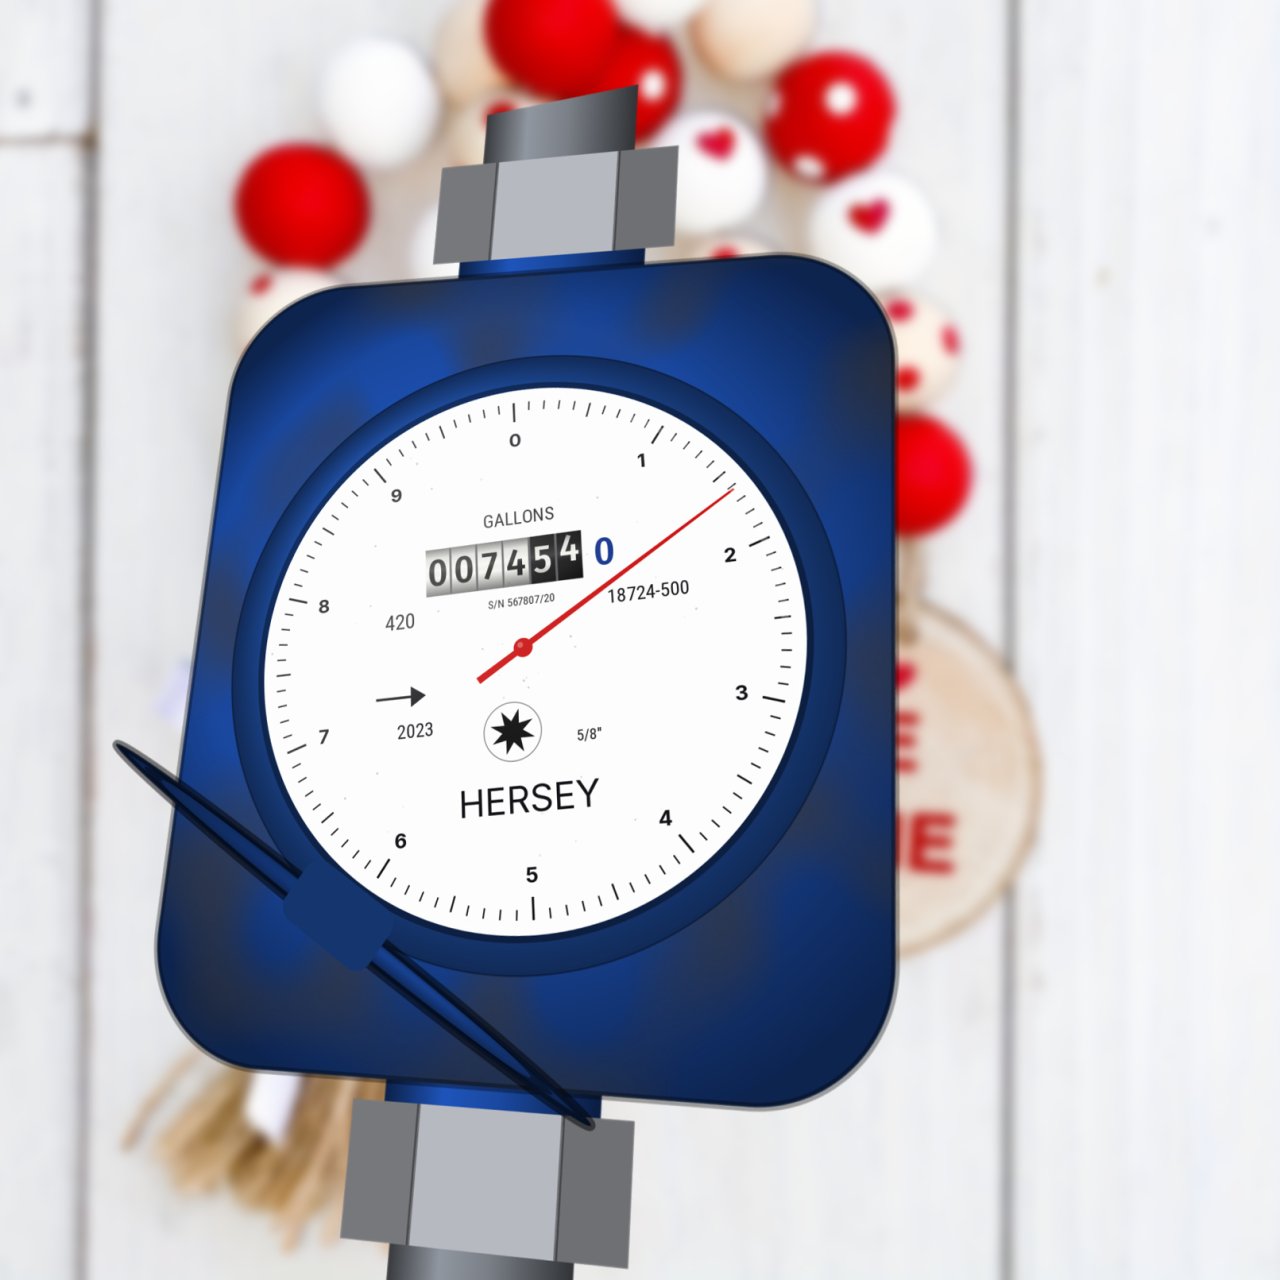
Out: value=74541.6 unit=gal
